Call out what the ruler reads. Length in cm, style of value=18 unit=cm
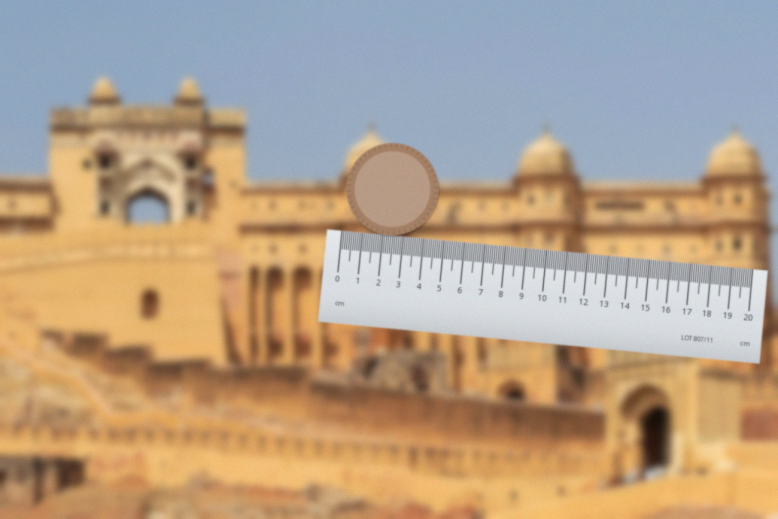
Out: value=4.5 unit=cm
